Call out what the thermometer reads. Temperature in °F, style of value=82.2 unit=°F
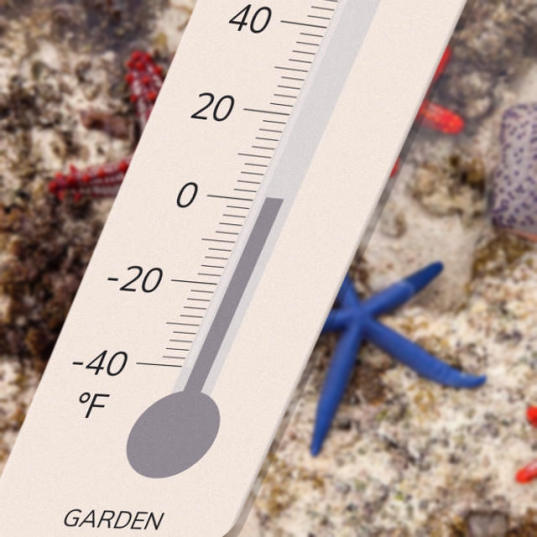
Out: value=1 unit=°F
